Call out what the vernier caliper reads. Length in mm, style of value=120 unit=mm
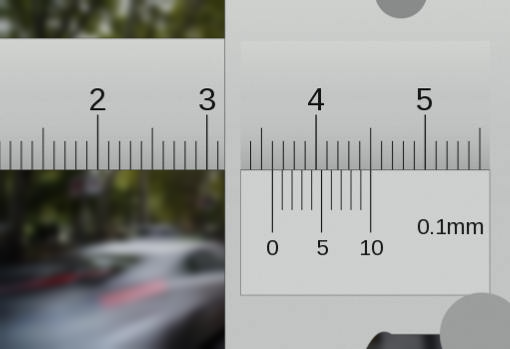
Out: value=36.0 unit=mm
